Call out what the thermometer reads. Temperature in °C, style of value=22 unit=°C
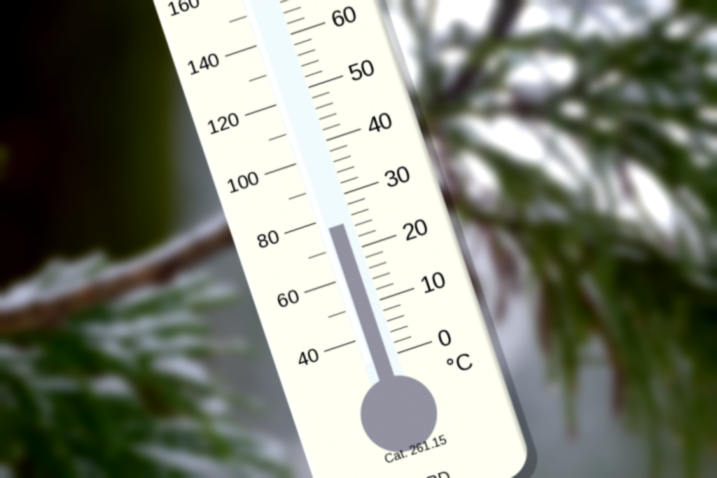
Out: value=25 unit=°C
